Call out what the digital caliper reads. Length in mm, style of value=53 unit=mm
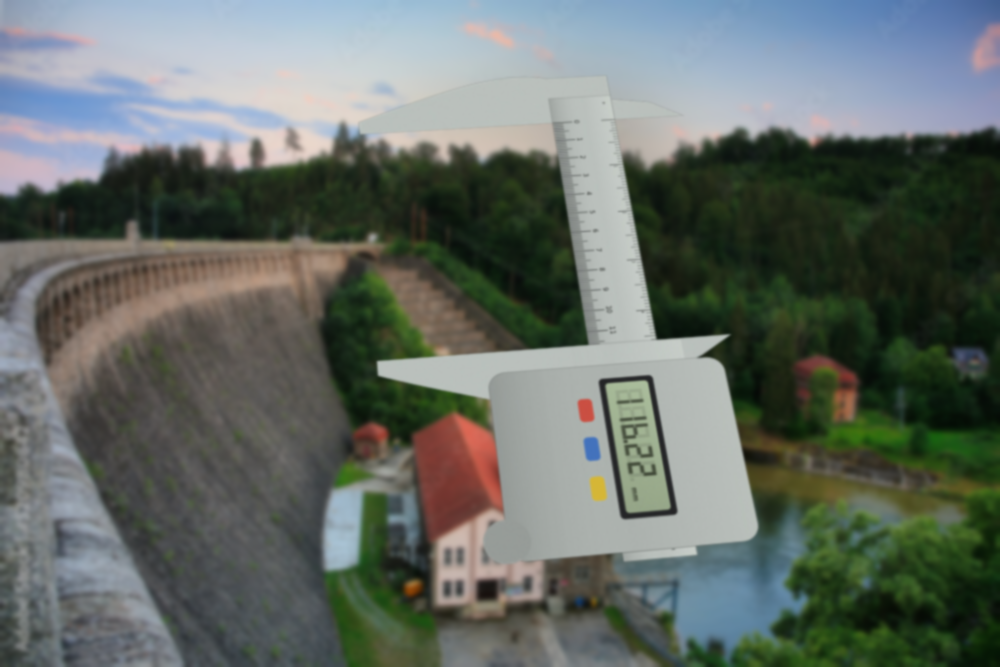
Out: value=116.22 unit=mm
